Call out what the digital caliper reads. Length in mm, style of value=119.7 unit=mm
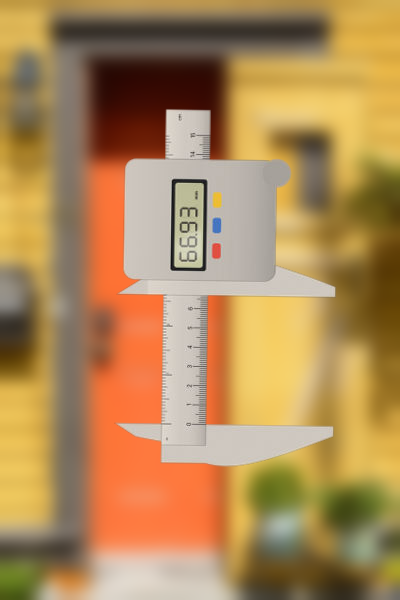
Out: value=66.93 unit=mm
